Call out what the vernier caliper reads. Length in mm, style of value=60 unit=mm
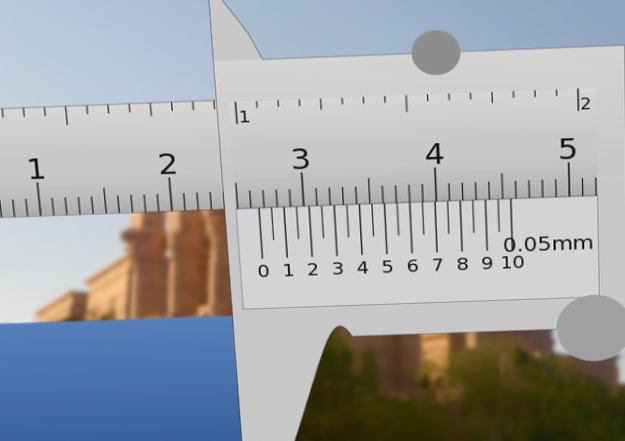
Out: value=26.6 unit=mm
